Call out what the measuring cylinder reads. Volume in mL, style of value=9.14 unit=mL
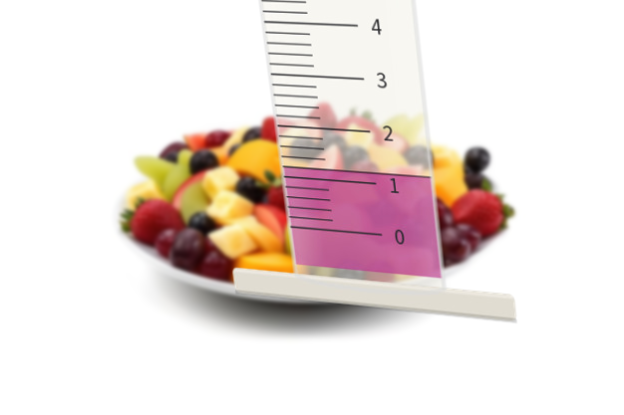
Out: value=1.2 unit=mL
